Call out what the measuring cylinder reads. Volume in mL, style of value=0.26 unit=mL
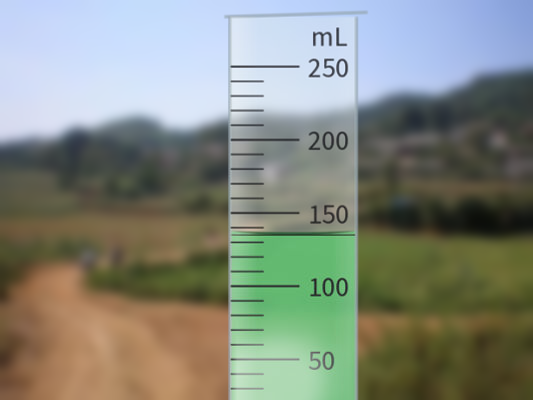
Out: value=135 unit=mL
